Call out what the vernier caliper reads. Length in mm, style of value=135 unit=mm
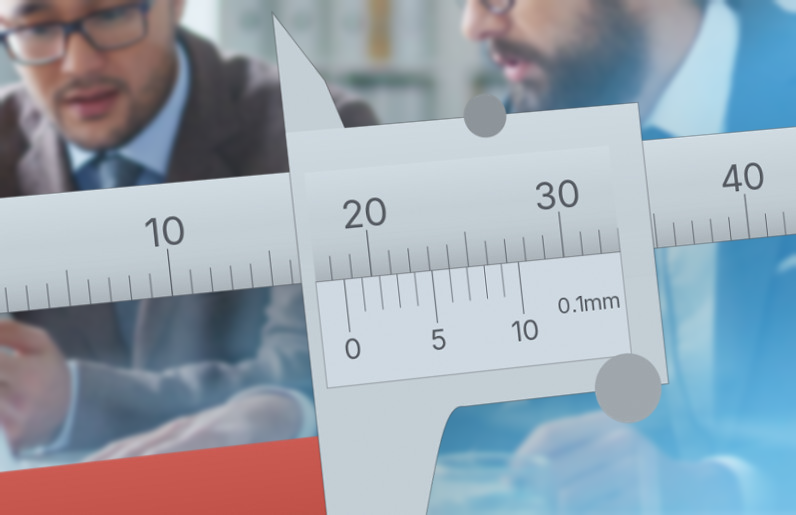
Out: value=18.6 unit=mm
